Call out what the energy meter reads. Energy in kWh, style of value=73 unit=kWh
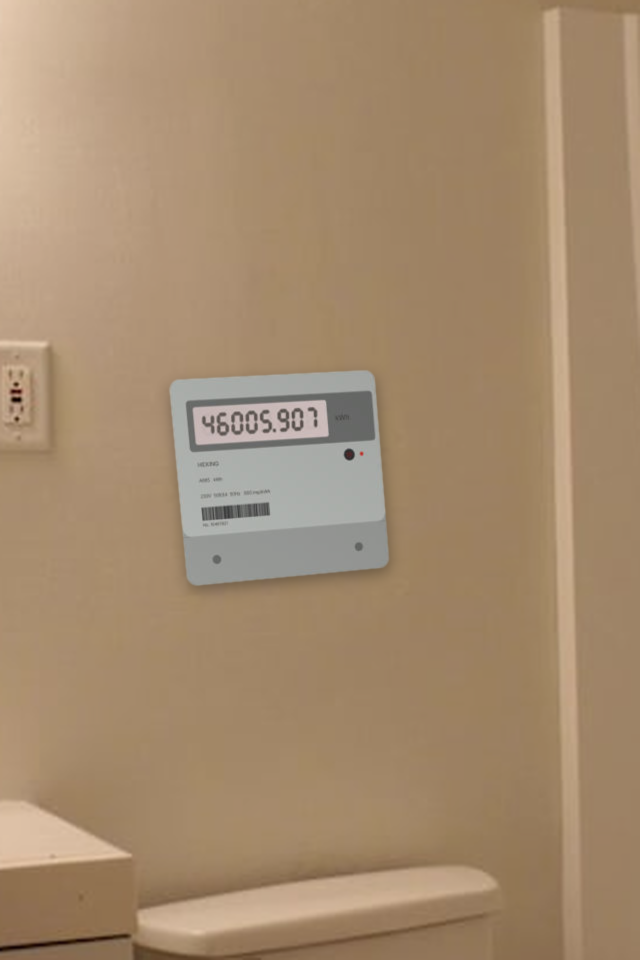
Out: value=46005.907 unit=kWh
